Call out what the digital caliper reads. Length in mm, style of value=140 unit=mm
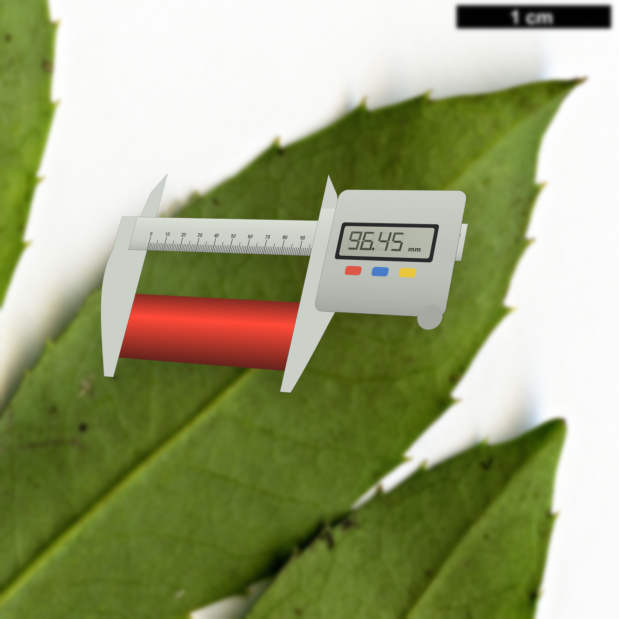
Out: value=96.45 unit=mm
